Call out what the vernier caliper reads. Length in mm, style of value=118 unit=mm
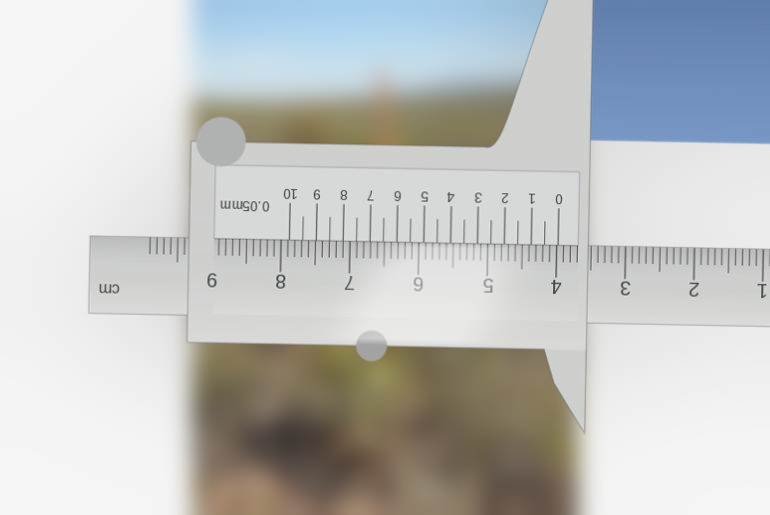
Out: value=39.8 unit=mm
